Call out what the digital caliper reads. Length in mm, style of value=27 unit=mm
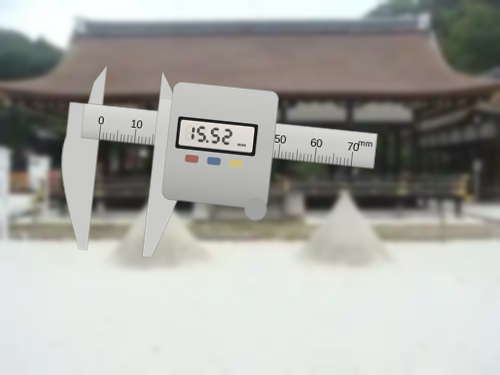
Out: value=15.52 unit=mm
